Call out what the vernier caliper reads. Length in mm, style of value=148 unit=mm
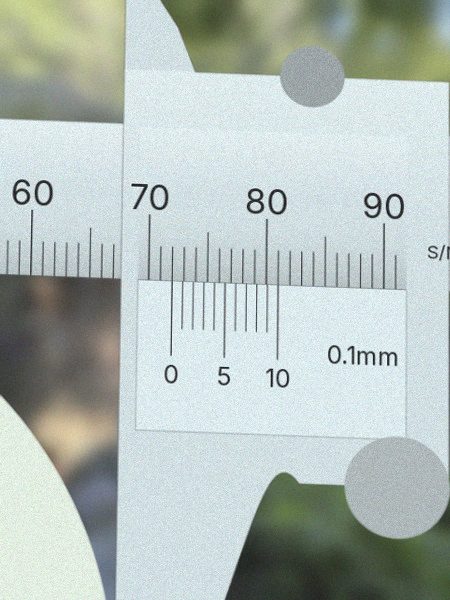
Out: value=72.0 unit=mm
